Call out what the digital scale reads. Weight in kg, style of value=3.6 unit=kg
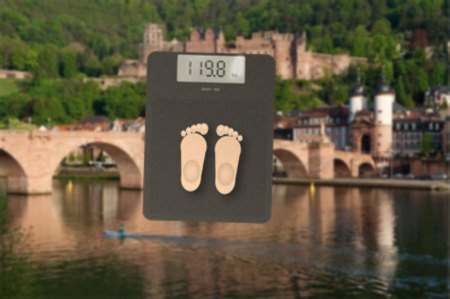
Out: value=119.8 unit=kg
